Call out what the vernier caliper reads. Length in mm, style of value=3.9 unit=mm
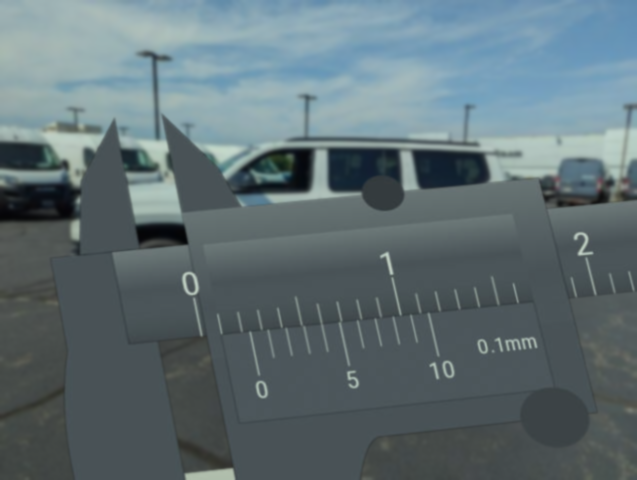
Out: value=2.4 unit=mm
